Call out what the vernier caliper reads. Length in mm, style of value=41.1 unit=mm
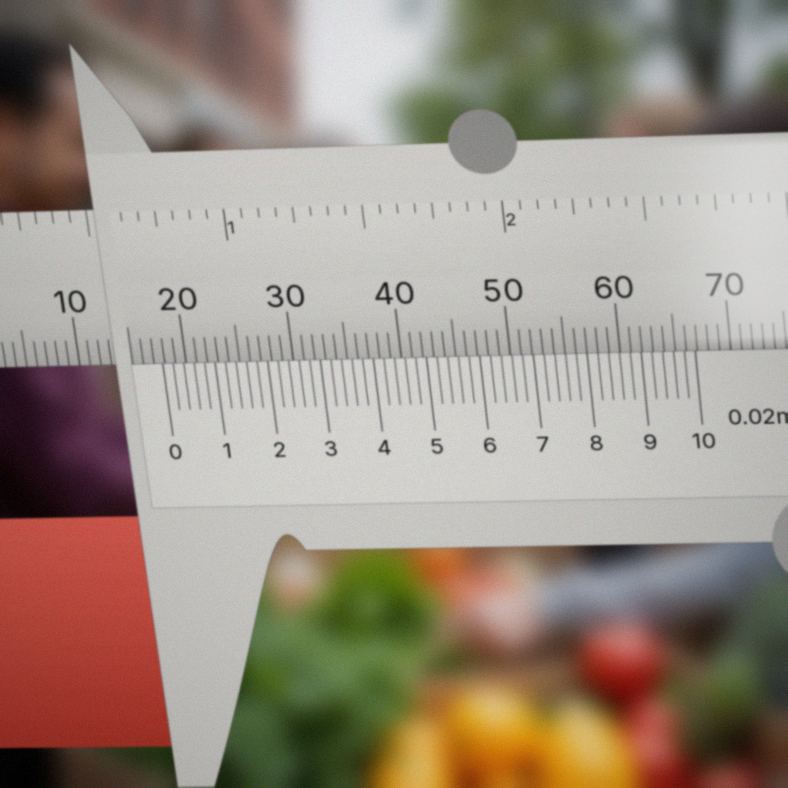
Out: value=17.8 unit=mm
